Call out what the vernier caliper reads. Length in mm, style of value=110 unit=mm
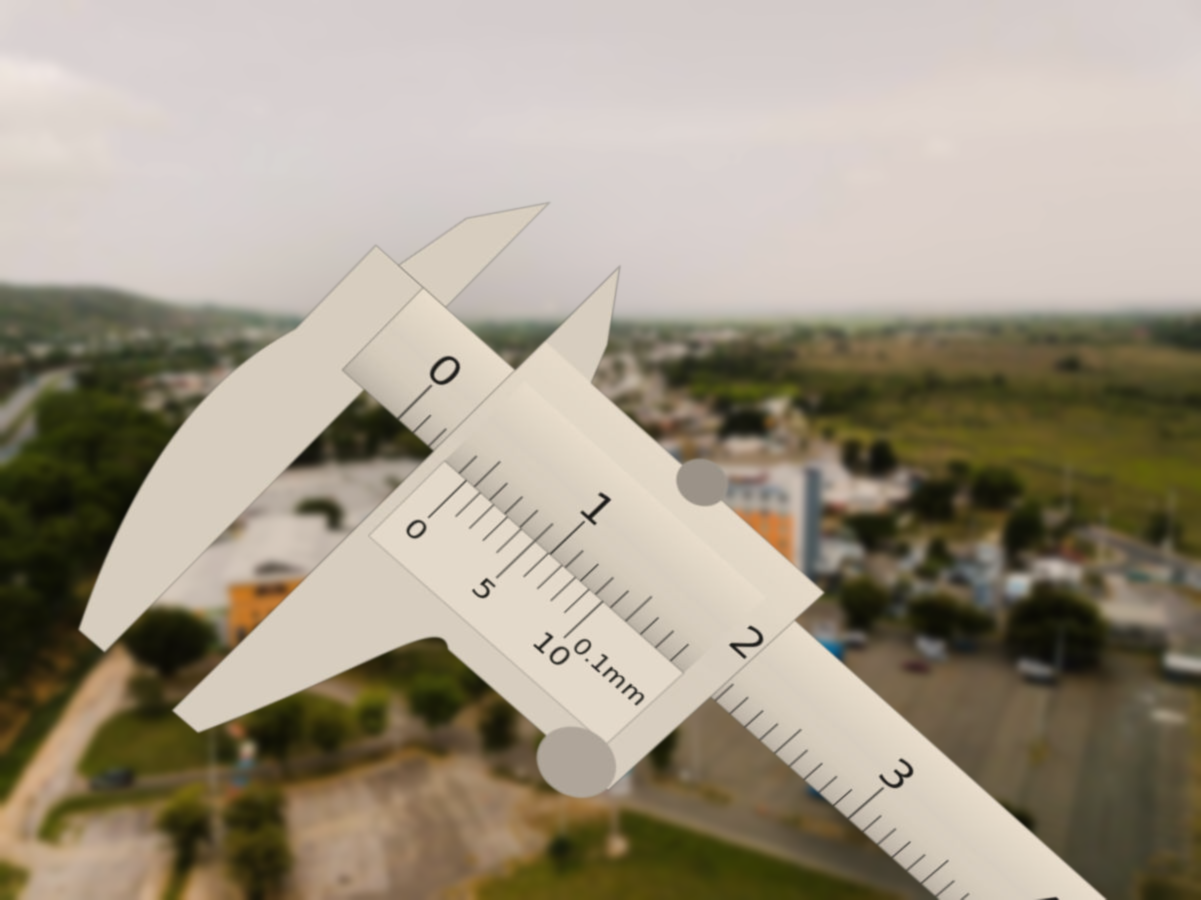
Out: value=4.5 unit=mm
